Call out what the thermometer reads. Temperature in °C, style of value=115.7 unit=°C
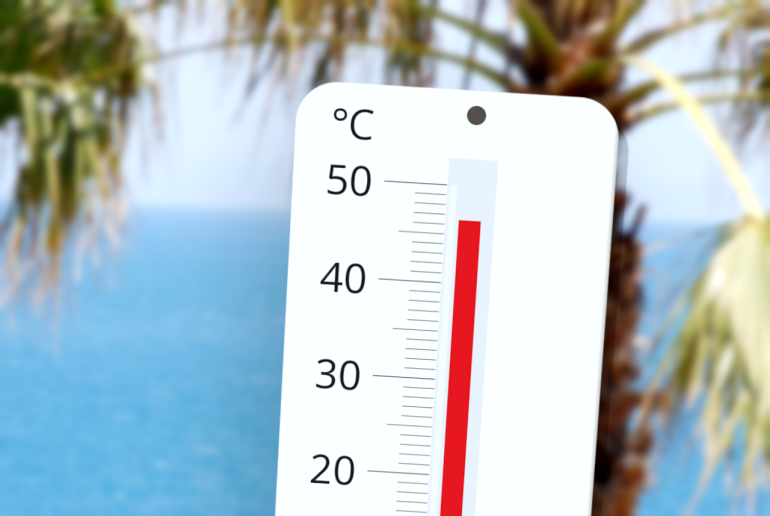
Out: value=46.5 unit=°C
